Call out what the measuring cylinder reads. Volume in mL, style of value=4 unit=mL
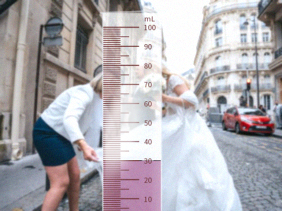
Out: value=30 unit=mL
